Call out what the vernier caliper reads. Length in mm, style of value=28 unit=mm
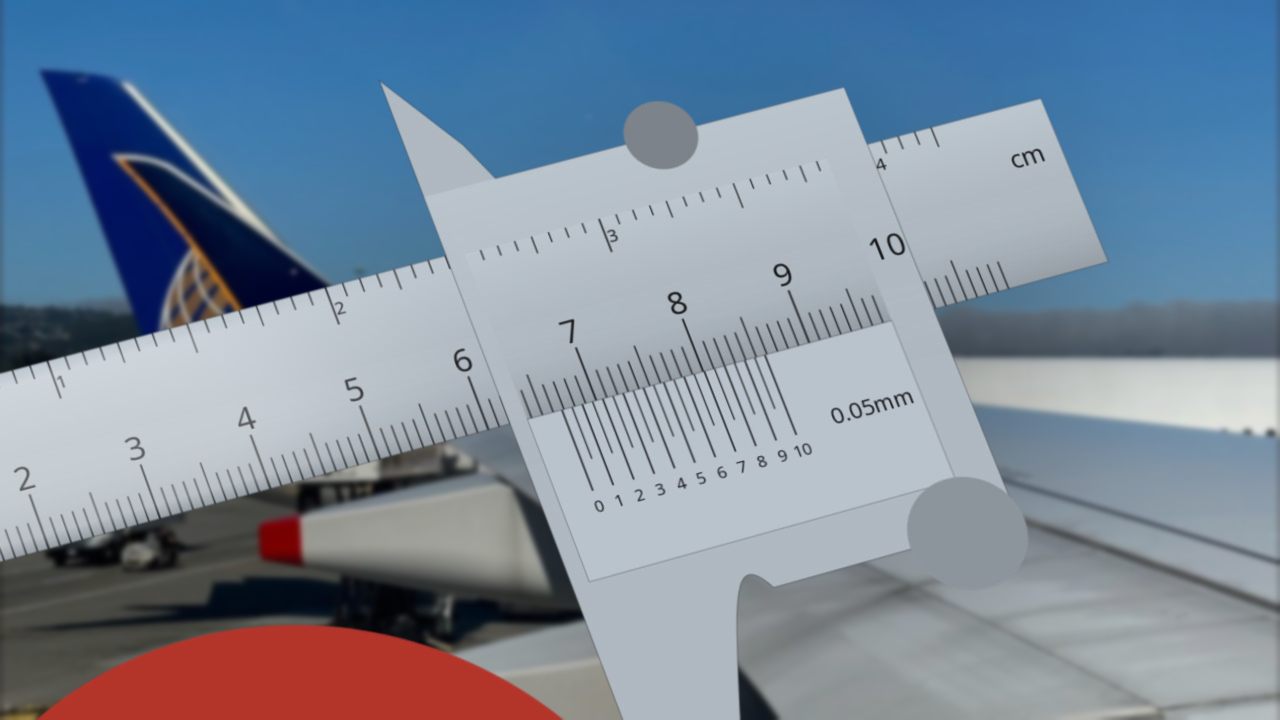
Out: value=66.8 unit=mm
